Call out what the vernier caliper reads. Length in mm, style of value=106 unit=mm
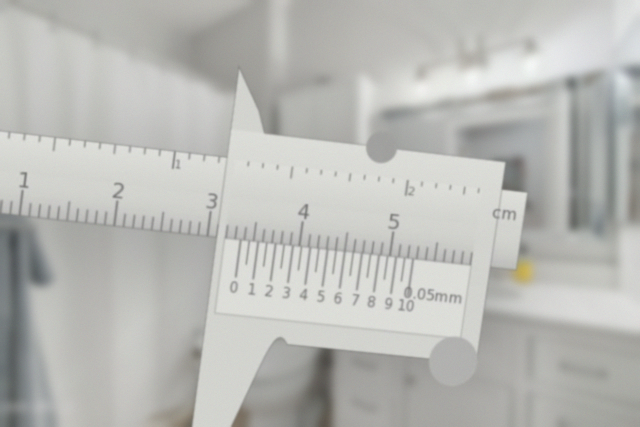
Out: value=33.6 unit=mm
